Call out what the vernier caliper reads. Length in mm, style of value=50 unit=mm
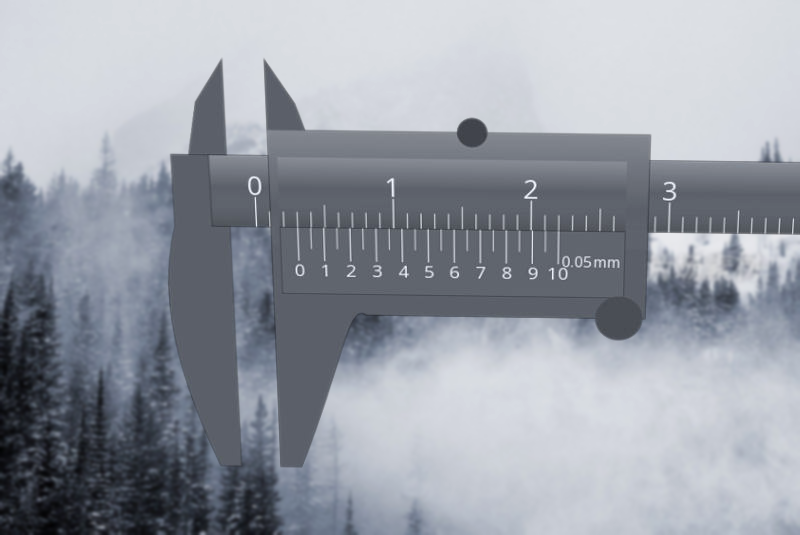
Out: value=3.0 unit=mm
